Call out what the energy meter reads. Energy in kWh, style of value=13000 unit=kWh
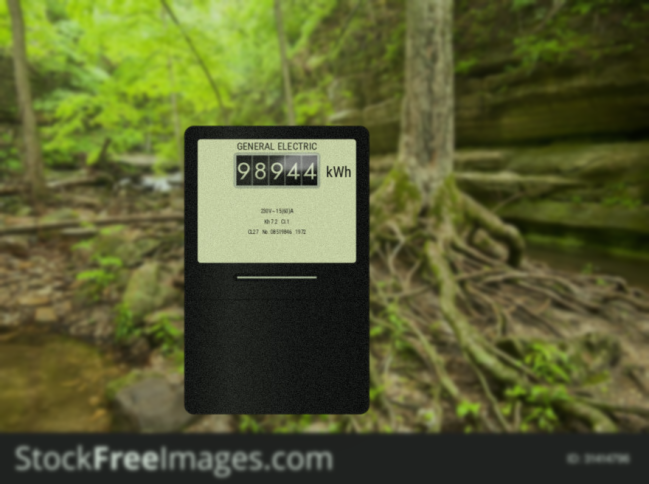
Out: value=98944 unit=kWh
